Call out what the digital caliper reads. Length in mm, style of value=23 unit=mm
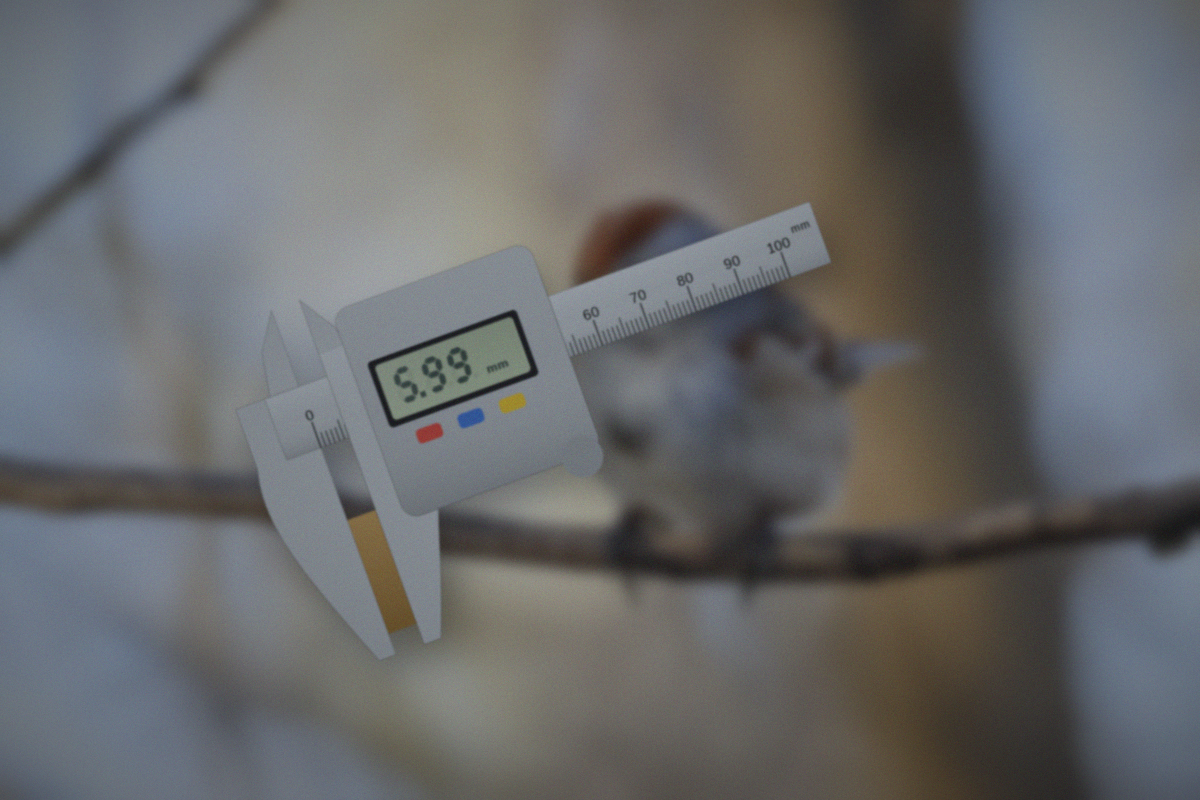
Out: value=5.99 unit=mm
